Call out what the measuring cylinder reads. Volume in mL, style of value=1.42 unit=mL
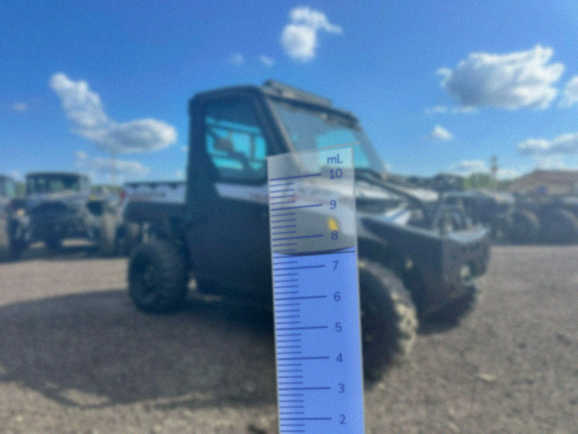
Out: value=7.4 unit=mL
